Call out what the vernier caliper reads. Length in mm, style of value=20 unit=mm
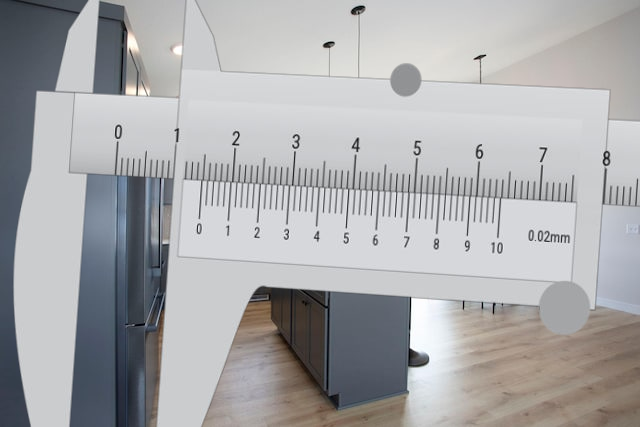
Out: value=14.8 unit=mm
